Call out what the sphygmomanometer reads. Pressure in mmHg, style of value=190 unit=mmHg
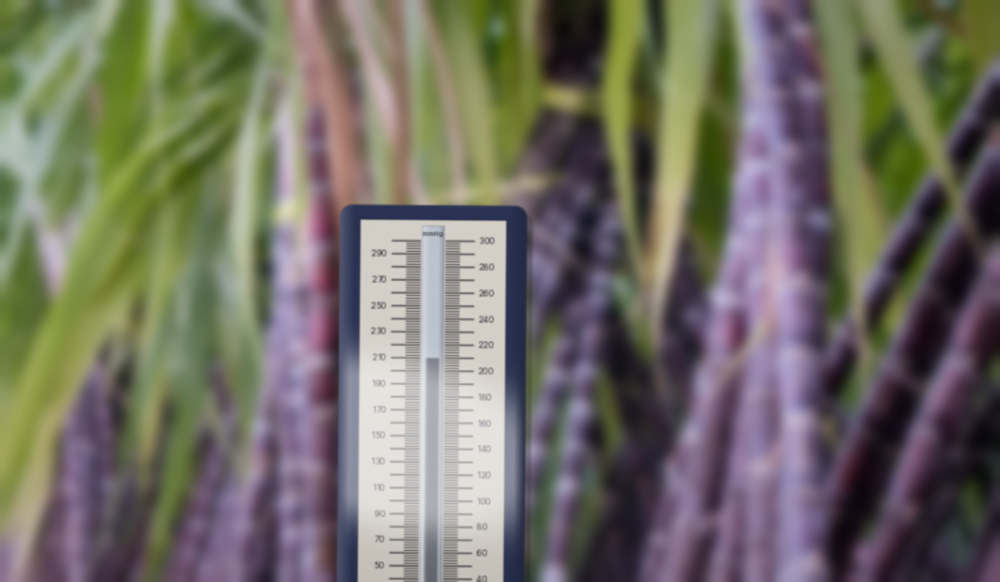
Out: value=210 unit=mmHg
